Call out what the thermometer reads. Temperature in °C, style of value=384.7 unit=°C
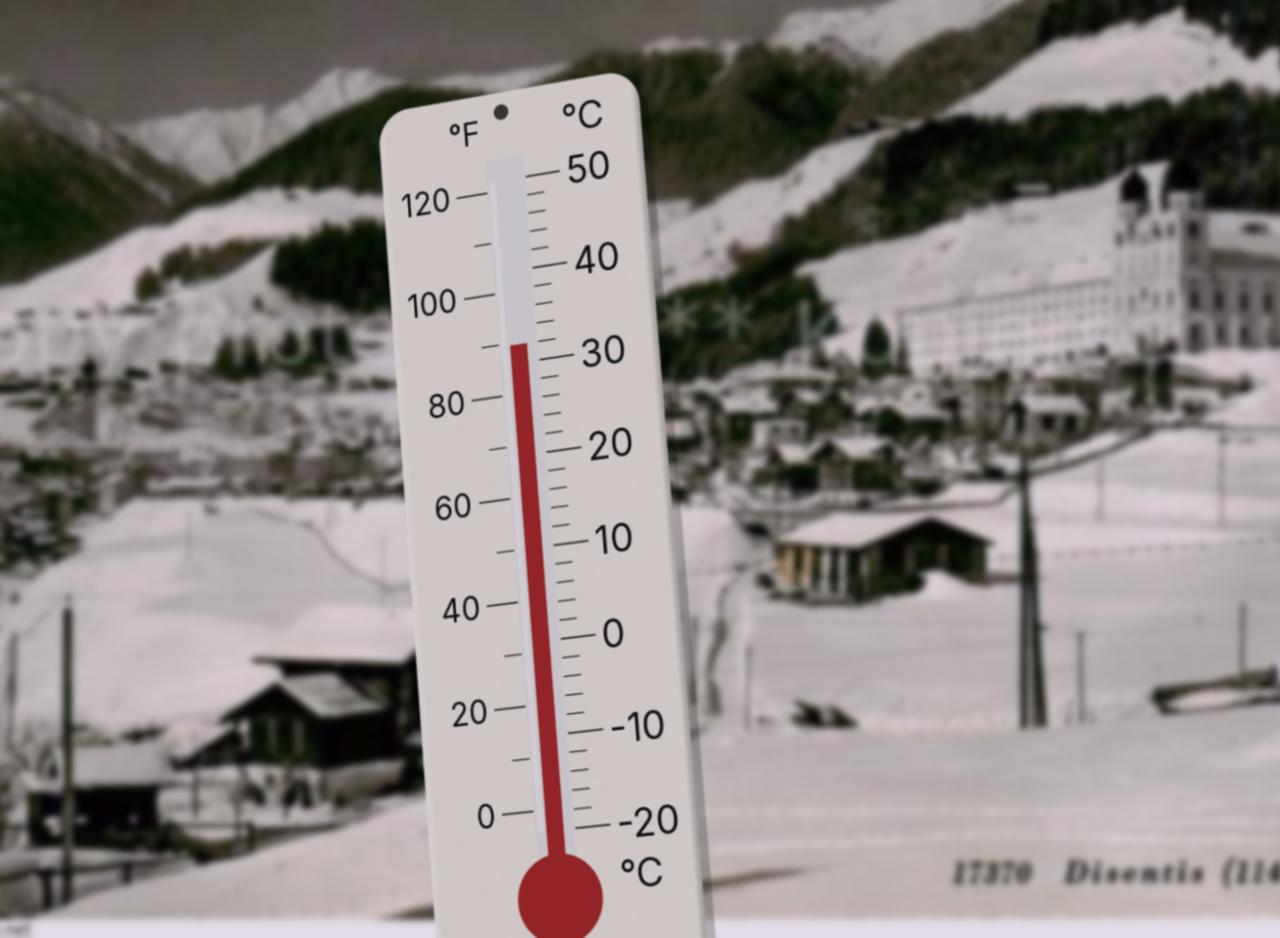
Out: value=32 unit=°C
